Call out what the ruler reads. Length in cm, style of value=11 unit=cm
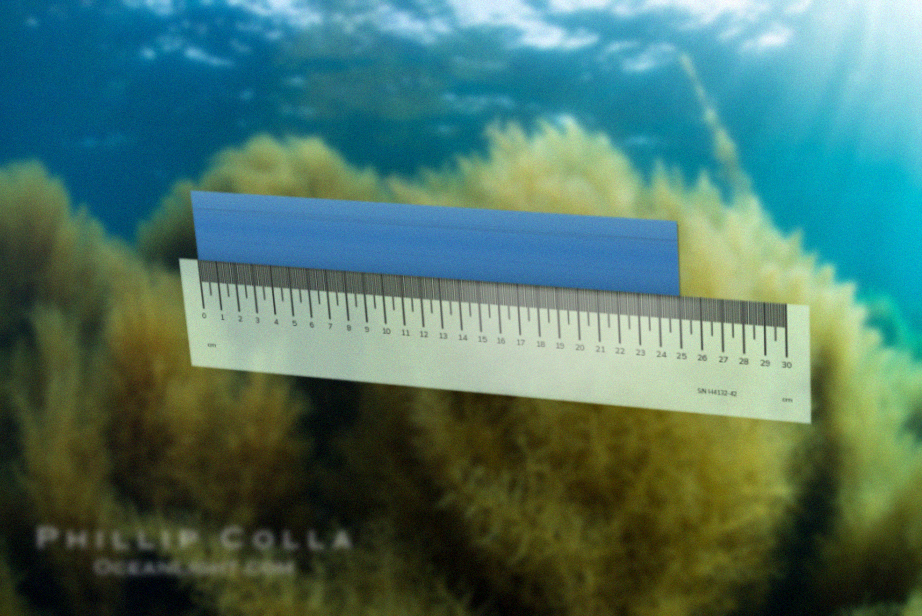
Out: value=25 unit=cm
